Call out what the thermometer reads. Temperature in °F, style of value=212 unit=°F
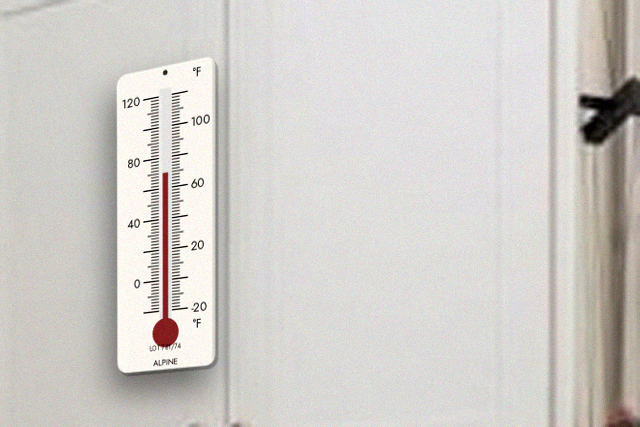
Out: value=70 unit=°F
